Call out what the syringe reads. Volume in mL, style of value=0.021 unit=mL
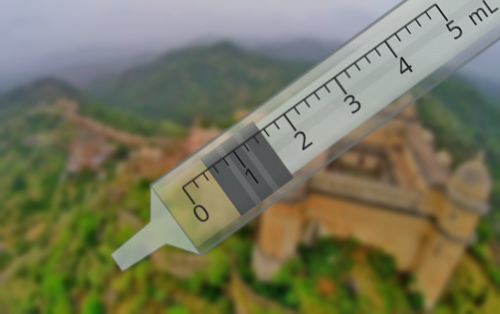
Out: value=0.5 unit=mL
